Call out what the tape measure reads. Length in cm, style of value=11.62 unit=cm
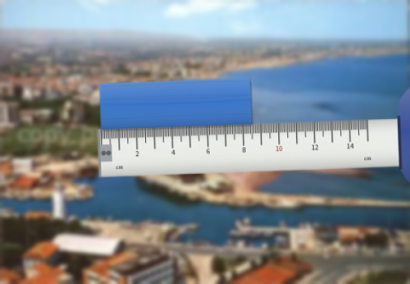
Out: value=8.5 unit=cm
